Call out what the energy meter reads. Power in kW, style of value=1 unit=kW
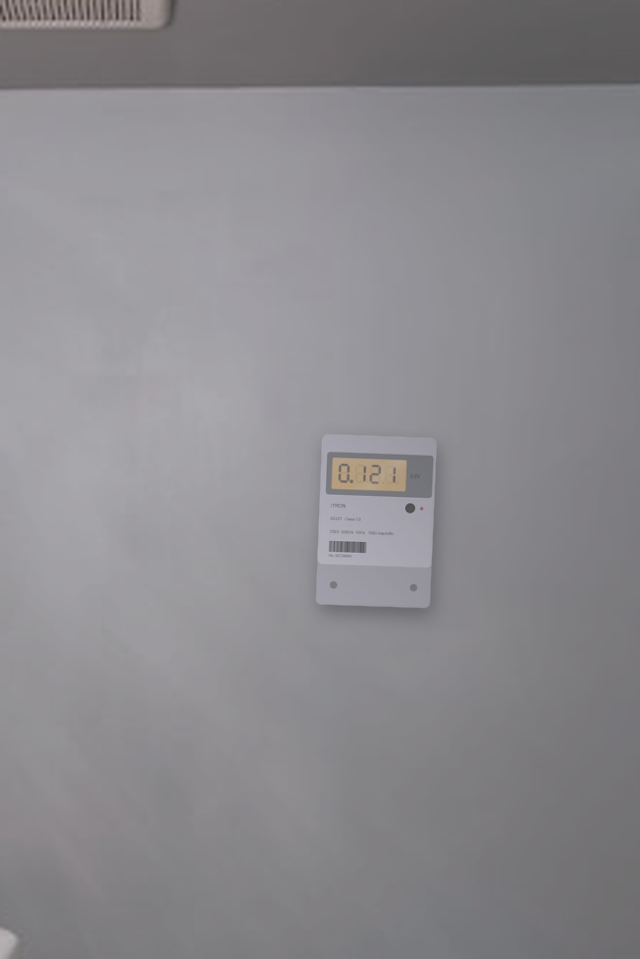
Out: value=0.121 unit=kW
